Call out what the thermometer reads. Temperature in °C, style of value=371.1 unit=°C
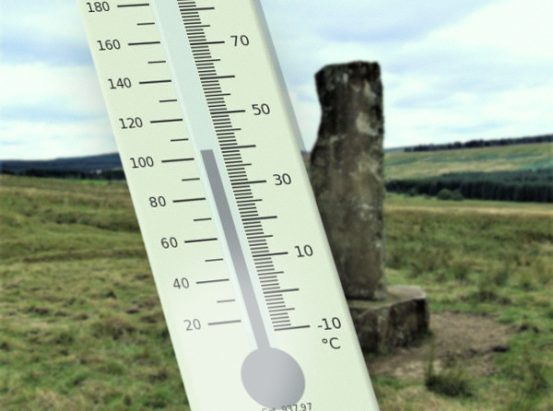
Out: value=40 unit=°C
